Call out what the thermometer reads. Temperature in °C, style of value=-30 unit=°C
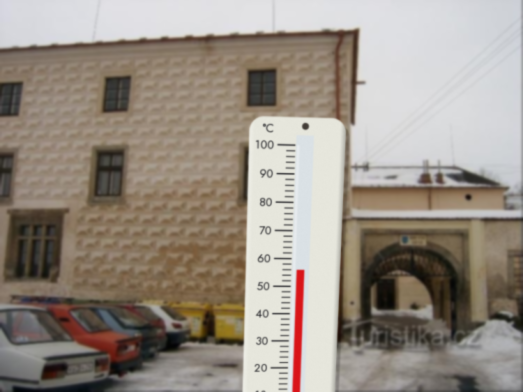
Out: value=56 unit=°C
